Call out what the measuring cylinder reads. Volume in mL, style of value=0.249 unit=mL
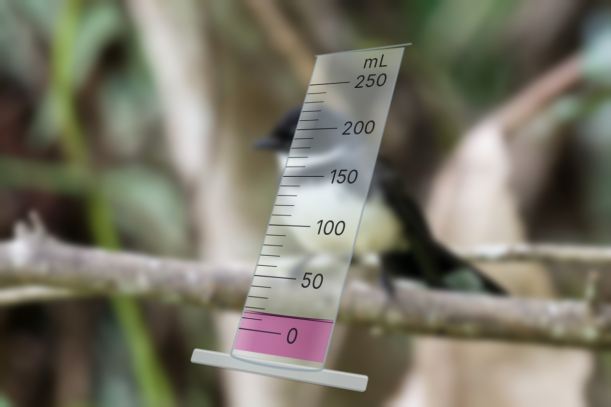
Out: value=15 unit=mL
